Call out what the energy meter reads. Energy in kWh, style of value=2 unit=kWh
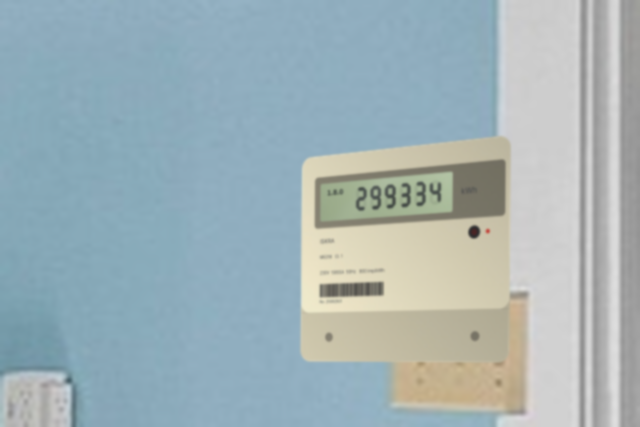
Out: value=299334 unit=kWh
